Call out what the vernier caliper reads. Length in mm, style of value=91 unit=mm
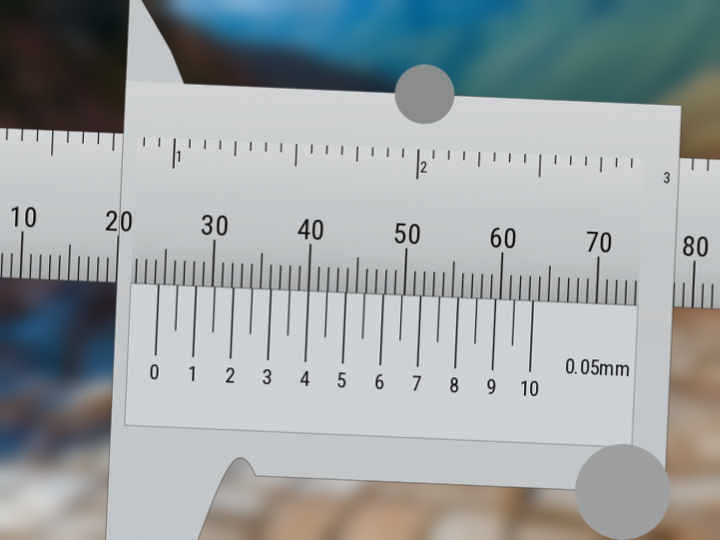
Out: value=24.4 unit=mm
